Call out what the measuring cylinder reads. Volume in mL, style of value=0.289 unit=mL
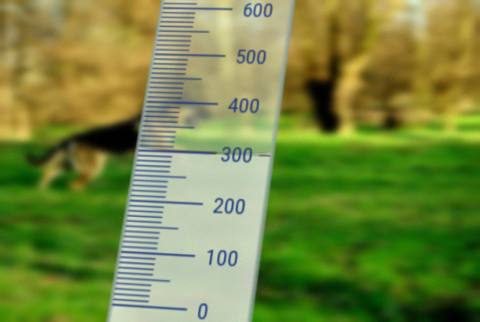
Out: value=300 unit=mL
